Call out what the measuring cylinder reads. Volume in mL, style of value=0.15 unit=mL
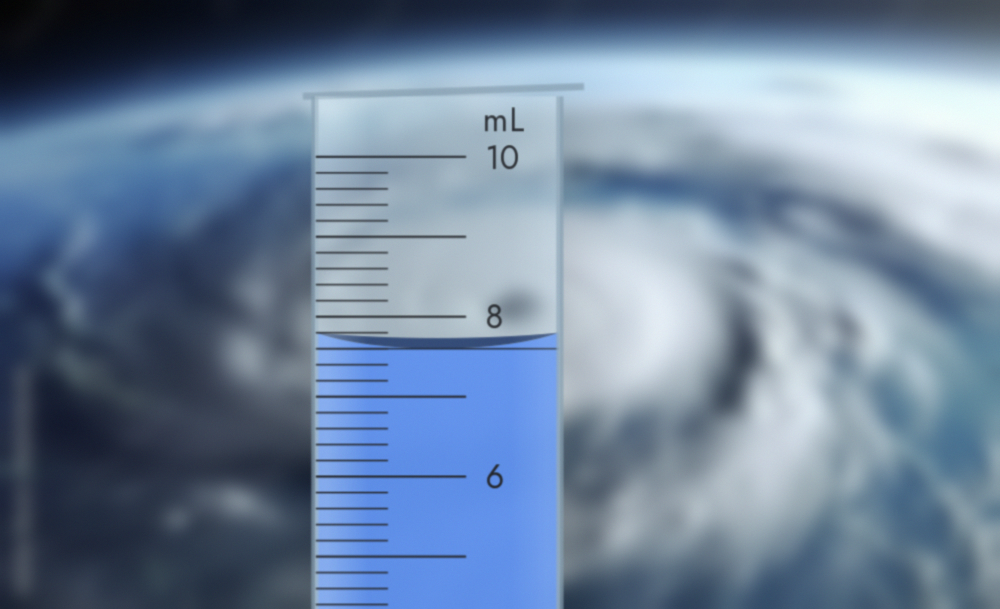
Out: value=7.6 unit=mL
